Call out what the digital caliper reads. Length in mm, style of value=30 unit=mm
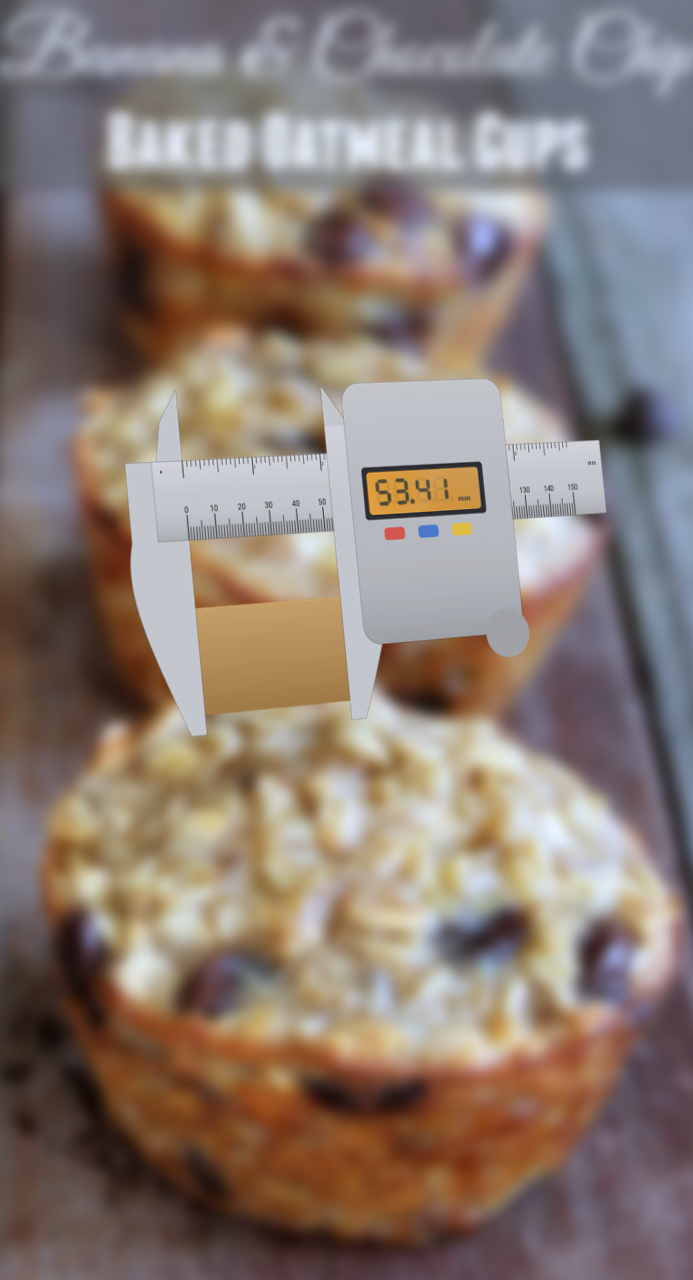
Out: value=53.41 unit=mm
